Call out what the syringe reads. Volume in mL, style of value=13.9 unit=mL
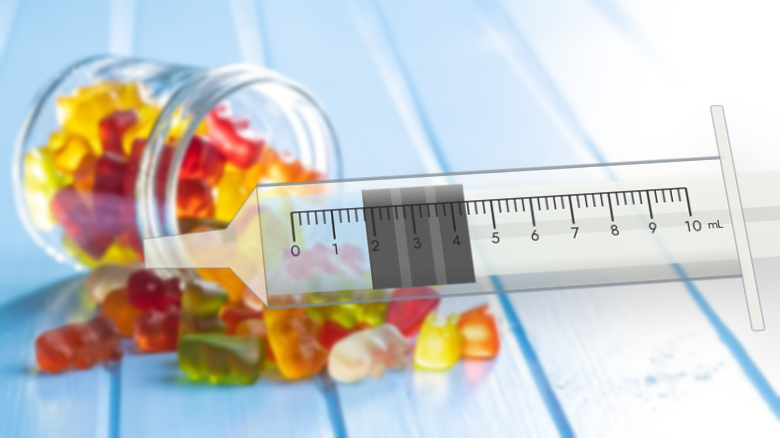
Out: value=1.8 unit=mL
